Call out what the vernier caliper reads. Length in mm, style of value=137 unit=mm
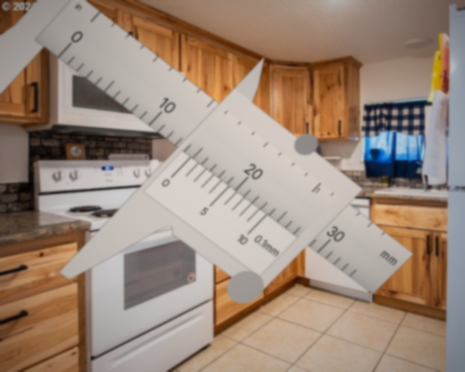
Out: value=14.8 unit=mm
